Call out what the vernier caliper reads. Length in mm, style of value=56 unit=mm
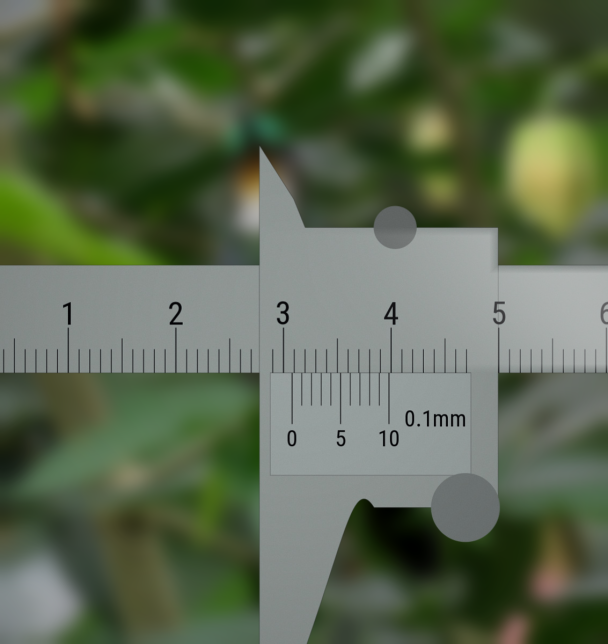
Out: value=30.8 unit=mm
